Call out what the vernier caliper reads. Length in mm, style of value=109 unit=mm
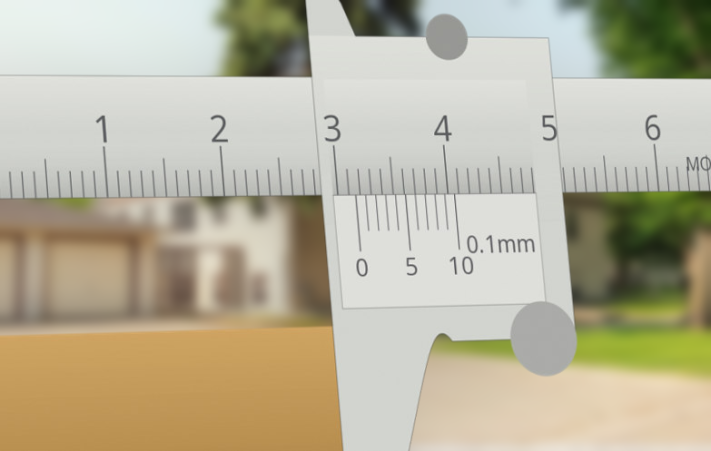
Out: value=31.6 unit=mm
